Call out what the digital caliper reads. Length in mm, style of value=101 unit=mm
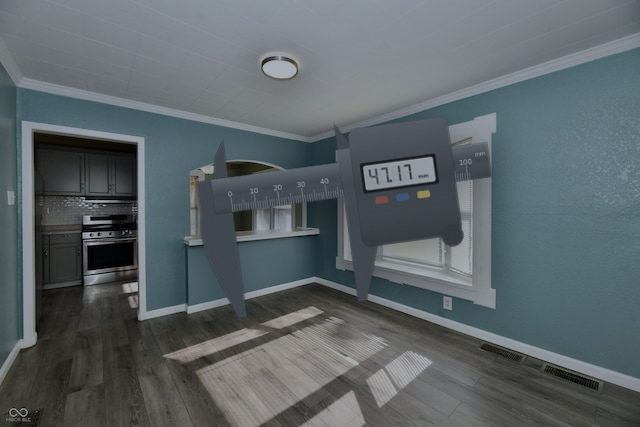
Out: value=47.17 unit=mm
